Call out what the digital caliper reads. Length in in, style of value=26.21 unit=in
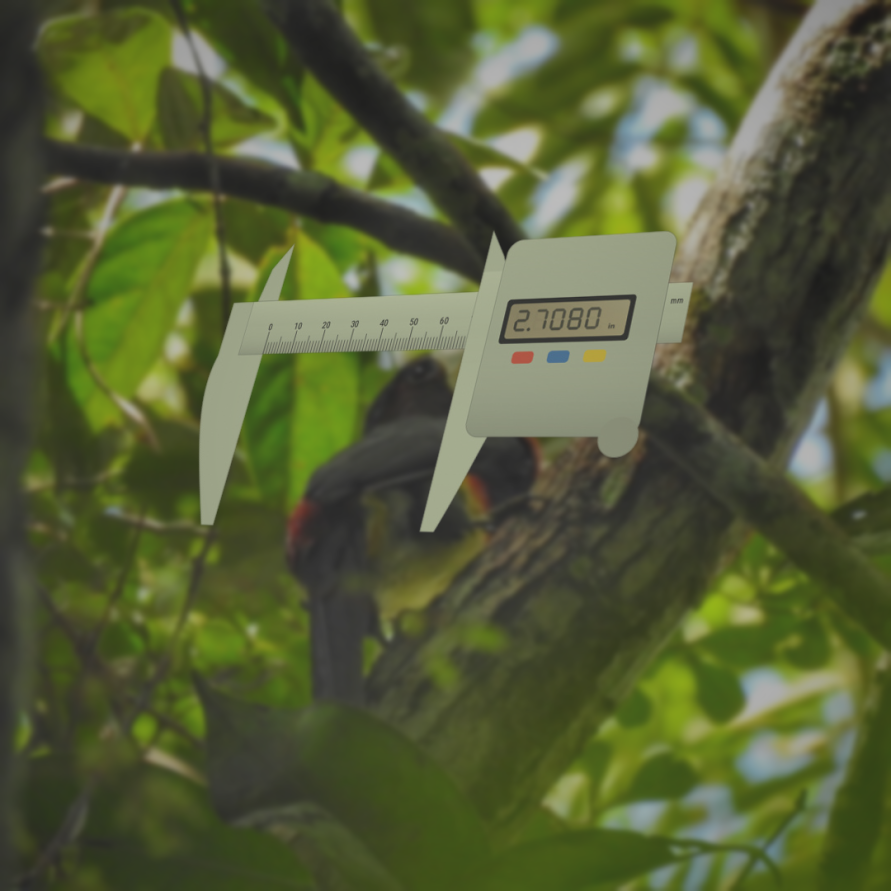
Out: value=2.7080 unit=in
